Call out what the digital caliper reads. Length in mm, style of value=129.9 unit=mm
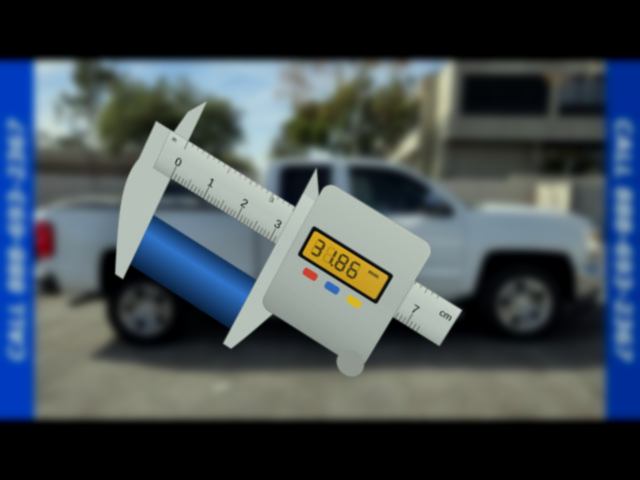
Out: value=31.86 unit=mm
